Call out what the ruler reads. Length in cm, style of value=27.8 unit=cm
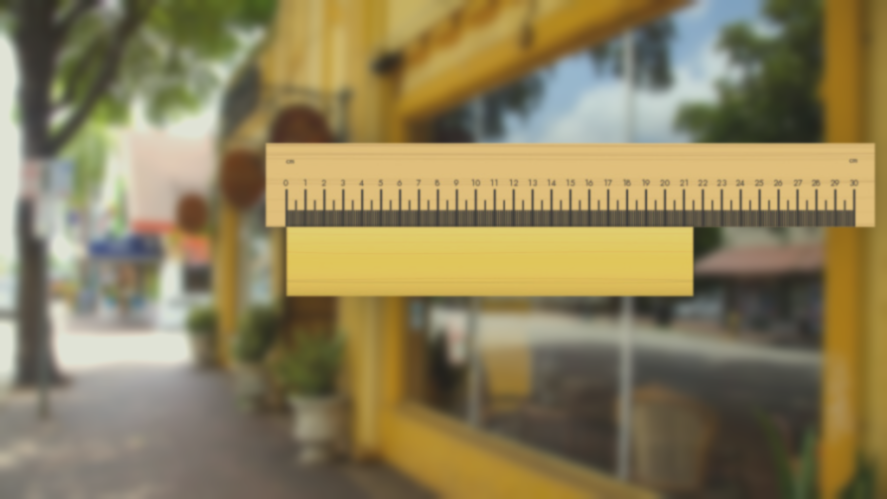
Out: value=21.5 unit=cm
